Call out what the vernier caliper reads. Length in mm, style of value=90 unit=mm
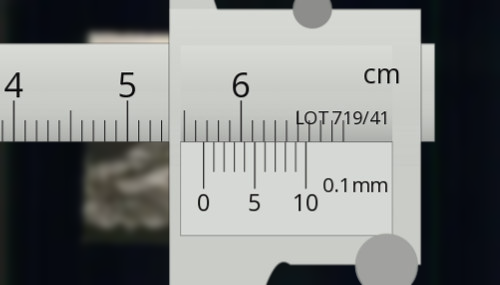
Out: value=56.7 unit=mm
